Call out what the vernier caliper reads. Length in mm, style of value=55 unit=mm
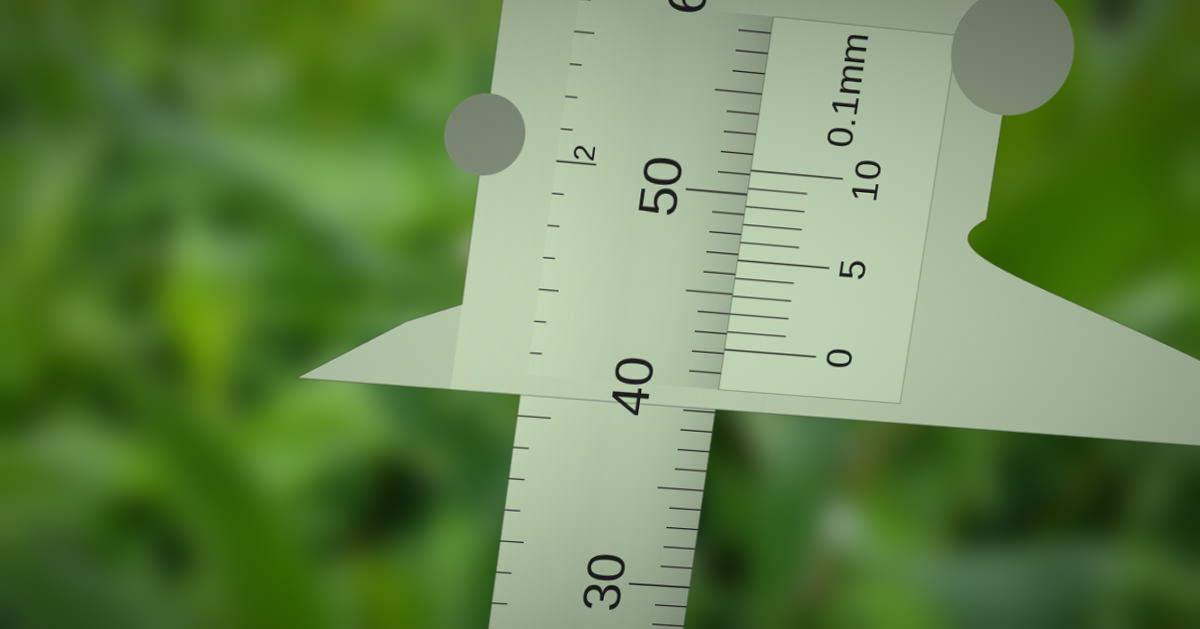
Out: value=42.2 unit=mm
